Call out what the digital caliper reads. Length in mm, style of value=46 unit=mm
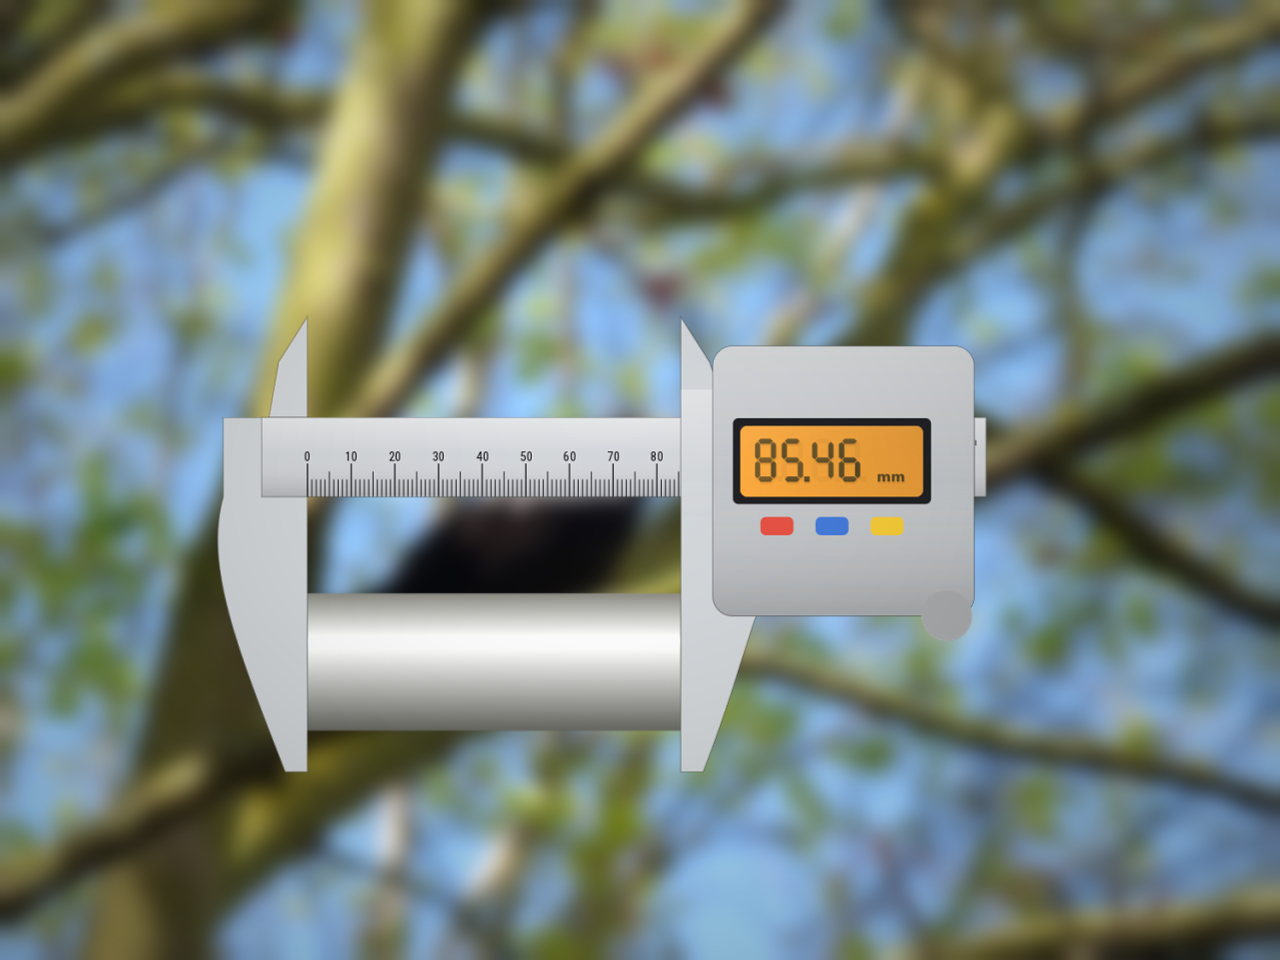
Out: value=85.46 unit=mm
